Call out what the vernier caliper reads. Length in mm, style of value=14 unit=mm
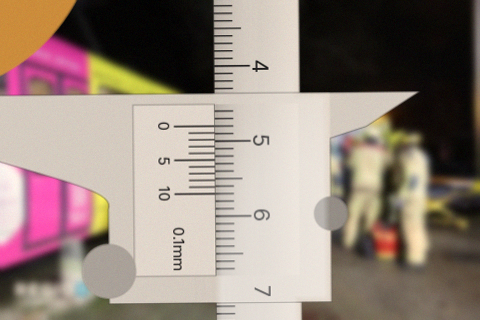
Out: value=48.0 unit=mm
